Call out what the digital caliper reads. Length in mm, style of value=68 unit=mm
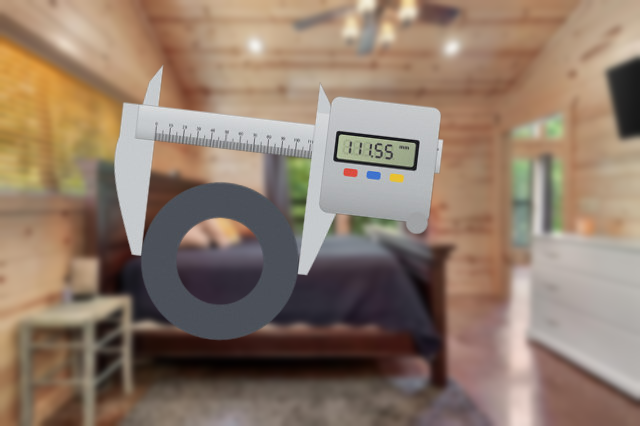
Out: value=111.55 unit=mm
